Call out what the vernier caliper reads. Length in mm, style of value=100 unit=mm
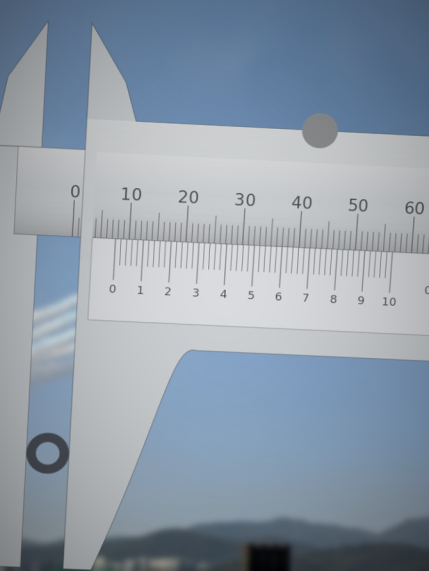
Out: value=7.6 unit=mm
